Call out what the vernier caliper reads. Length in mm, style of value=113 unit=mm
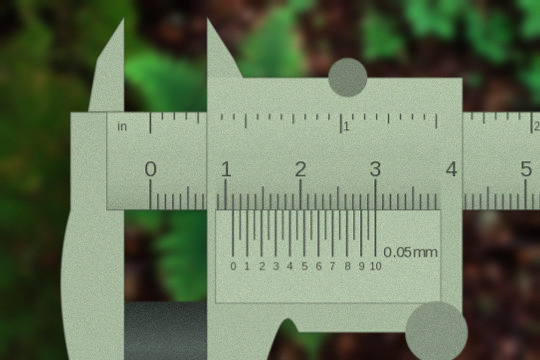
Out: value=11.0 unit=mm
